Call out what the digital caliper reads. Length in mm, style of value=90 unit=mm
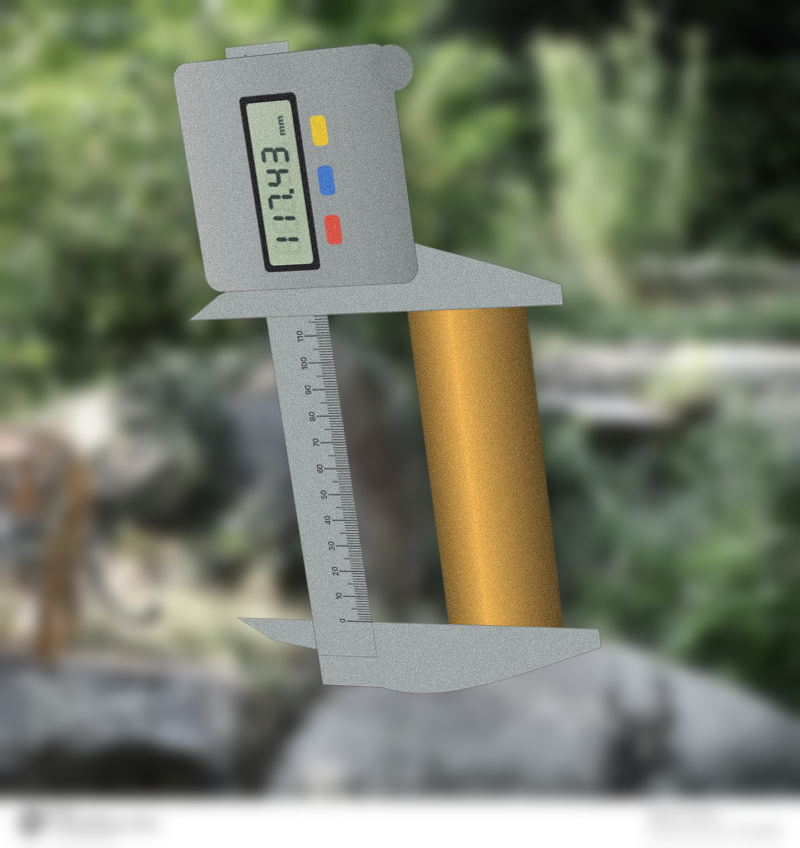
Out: value=117.43 unit=mm
